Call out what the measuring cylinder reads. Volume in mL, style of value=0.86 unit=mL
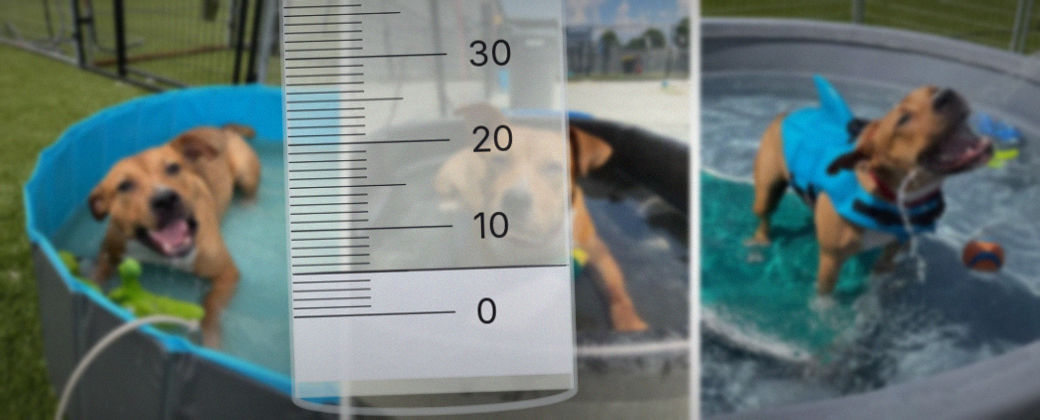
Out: value=5 unit=mL
